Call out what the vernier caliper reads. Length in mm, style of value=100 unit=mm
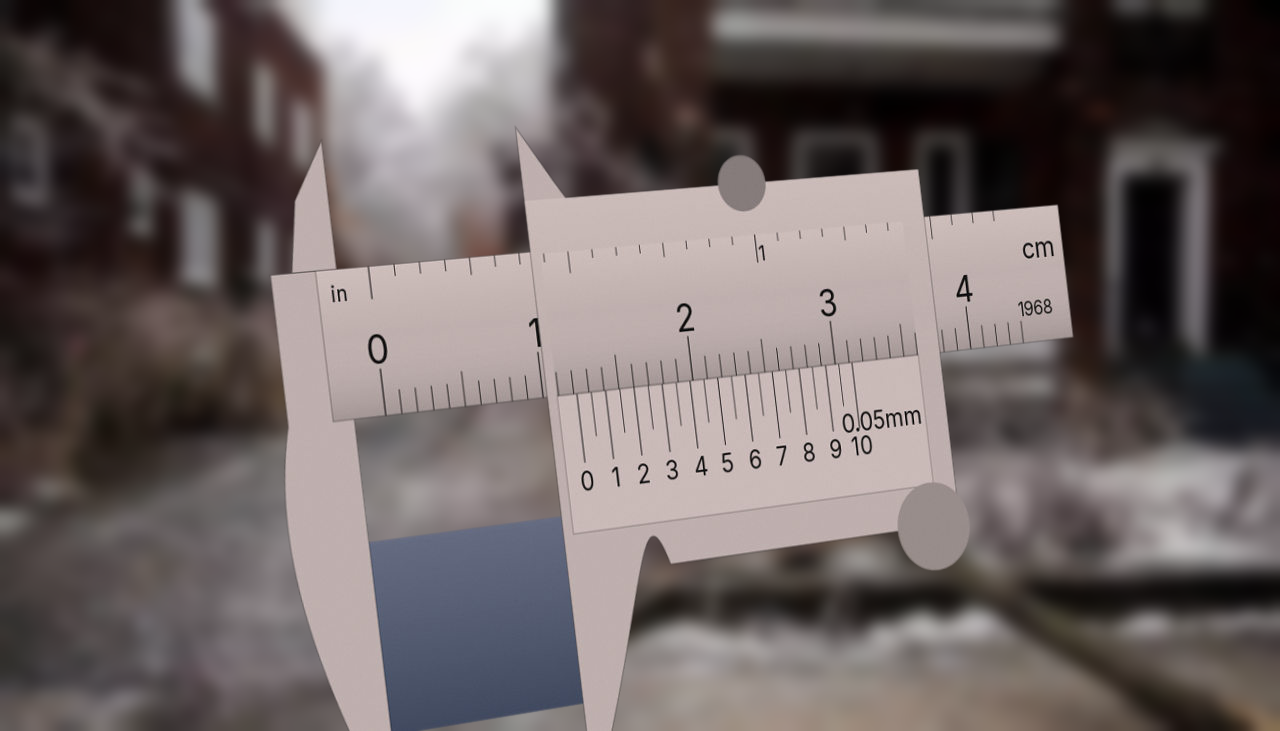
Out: value=12.2 unit=mm
